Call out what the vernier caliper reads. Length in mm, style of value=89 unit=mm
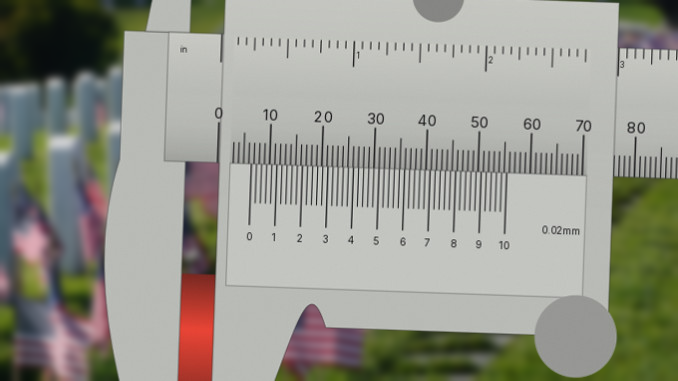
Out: value=6.5 unit=mm
